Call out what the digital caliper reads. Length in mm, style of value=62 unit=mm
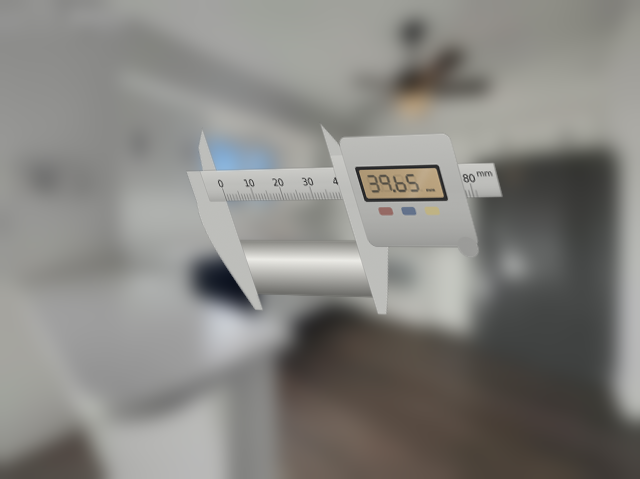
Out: value=39.65 unit=mm
